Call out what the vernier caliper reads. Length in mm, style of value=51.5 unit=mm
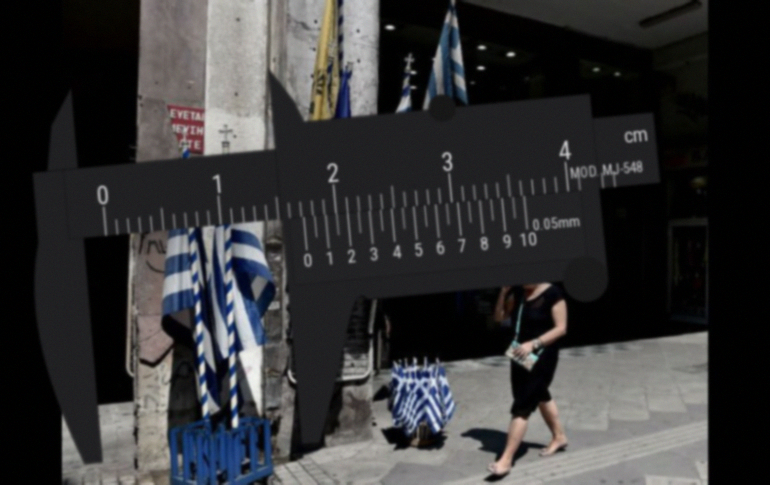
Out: value=17.2 unit=mm
